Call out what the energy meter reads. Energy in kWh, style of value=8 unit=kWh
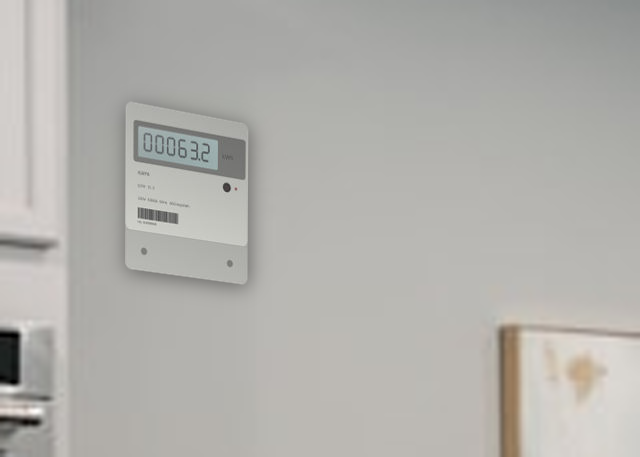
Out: value=63.2 unit=kWh
